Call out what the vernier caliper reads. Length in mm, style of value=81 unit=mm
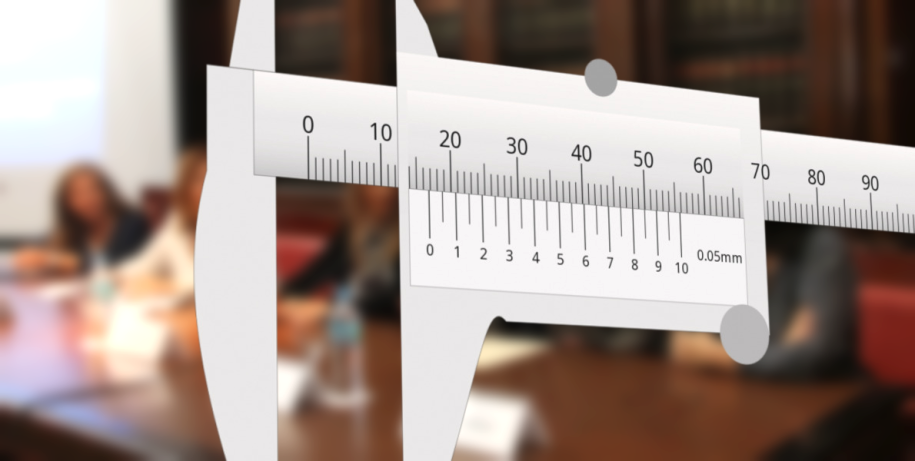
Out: value=16.8 unit=mm
